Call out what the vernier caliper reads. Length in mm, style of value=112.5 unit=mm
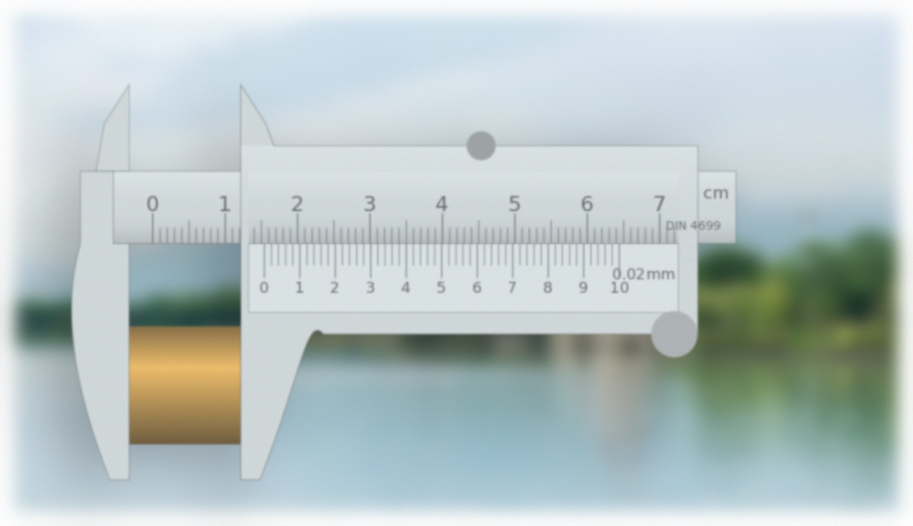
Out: value=15.4 unit=mm
